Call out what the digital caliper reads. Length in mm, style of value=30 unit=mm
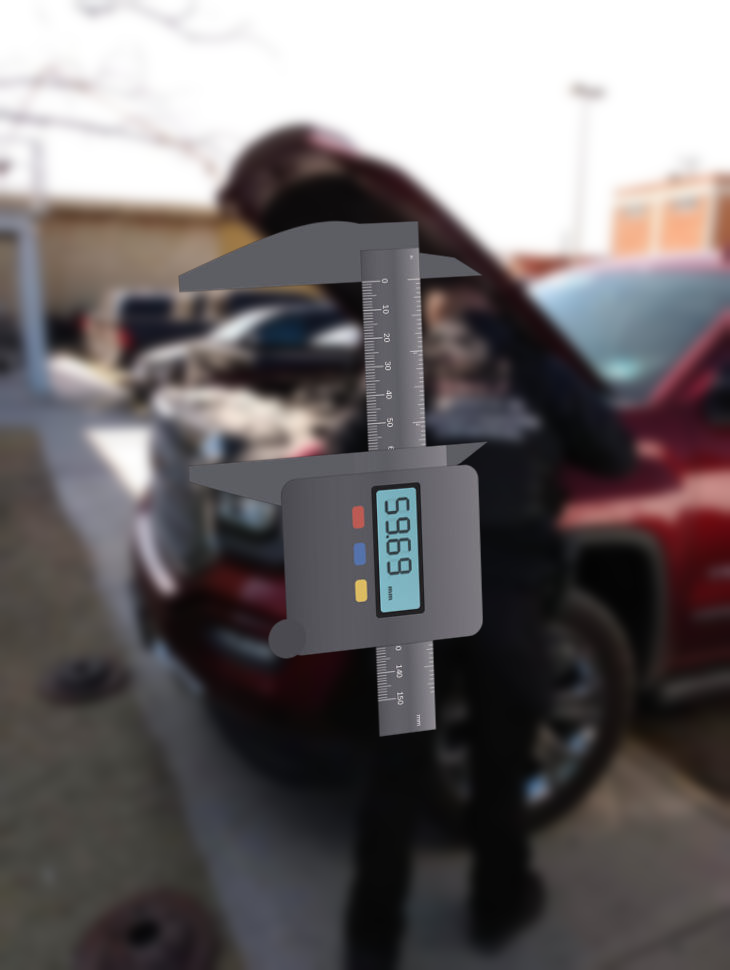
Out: value=59.69 unit=mm
